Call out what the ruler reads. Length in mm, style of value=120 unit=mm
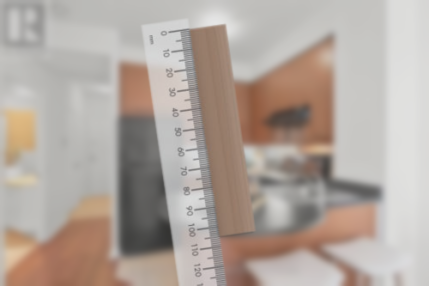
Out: value=105 unit=mm
